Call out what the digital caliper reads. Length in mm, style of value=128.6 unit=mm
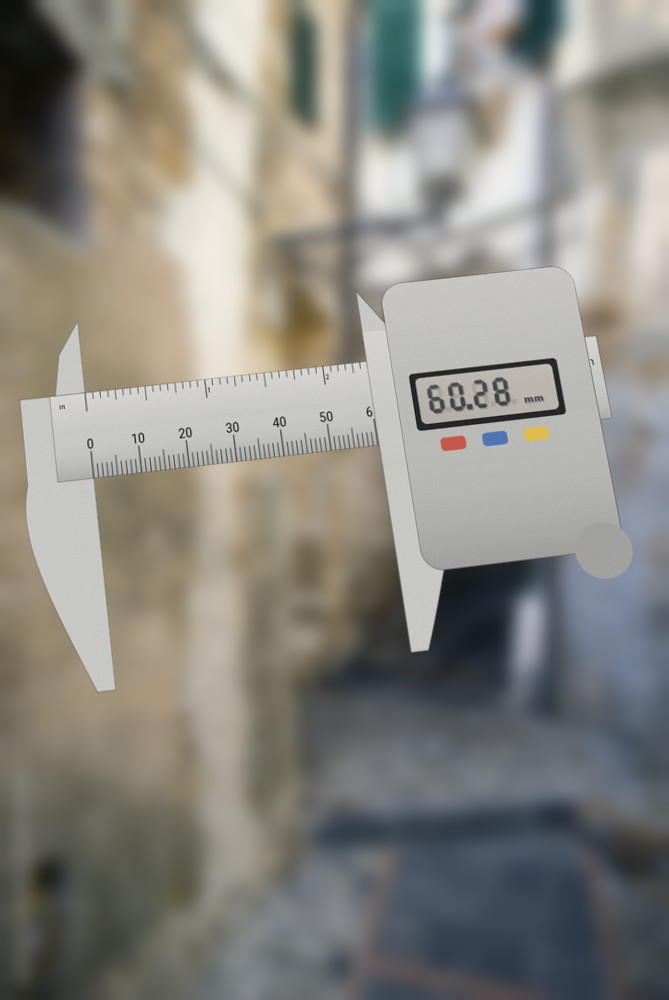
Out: value=60.28 unit=mm
